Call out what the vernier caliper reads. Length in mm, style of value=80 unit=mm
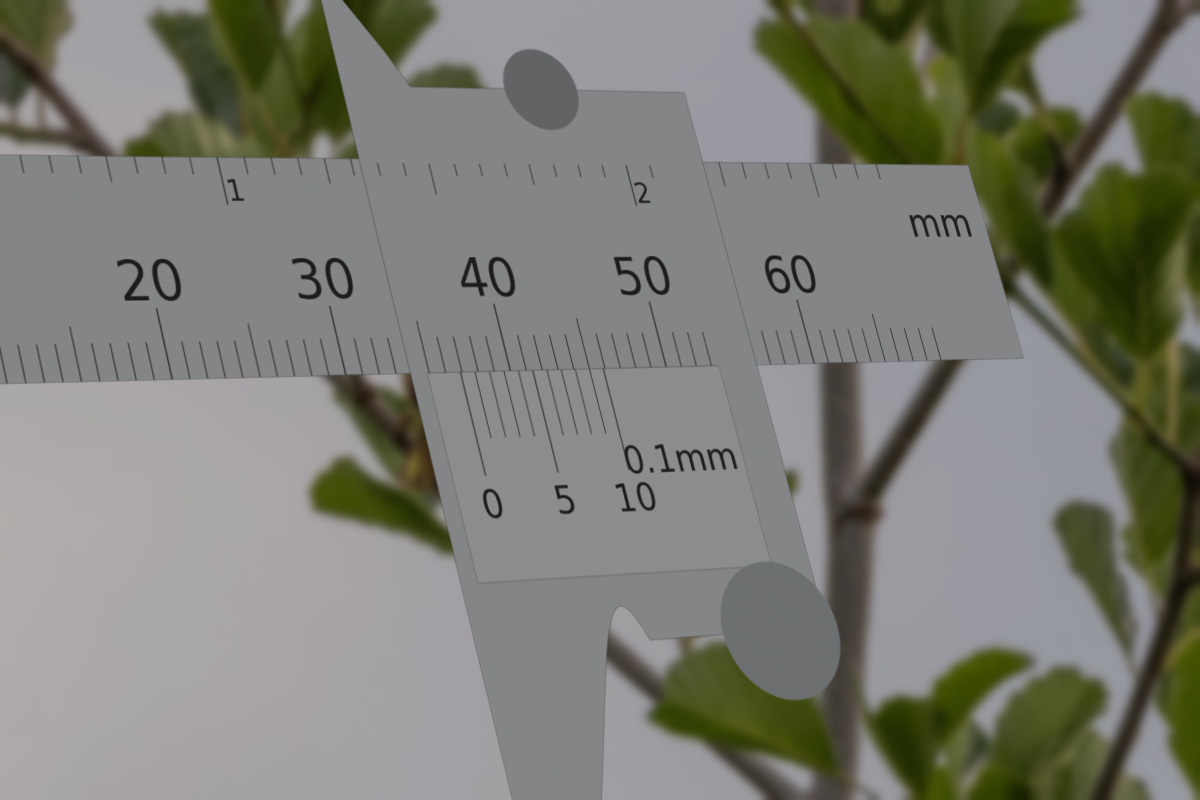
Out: value=36.9 unit=mm
